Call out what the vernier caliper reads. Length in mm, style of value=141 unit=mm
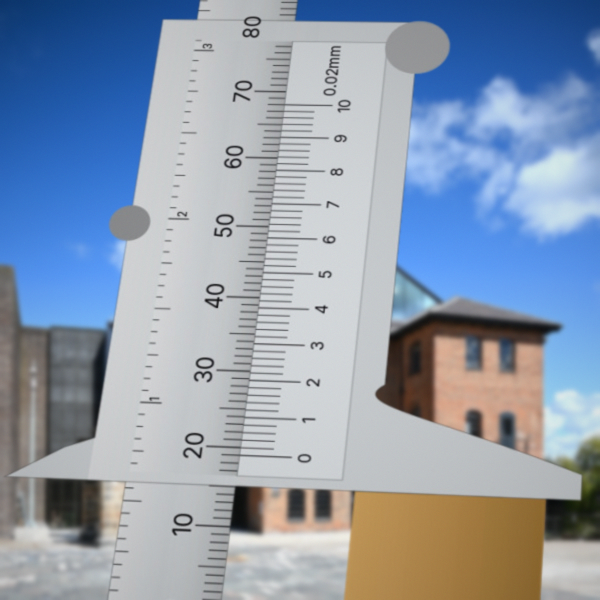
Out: value=19.0 unit=mm
